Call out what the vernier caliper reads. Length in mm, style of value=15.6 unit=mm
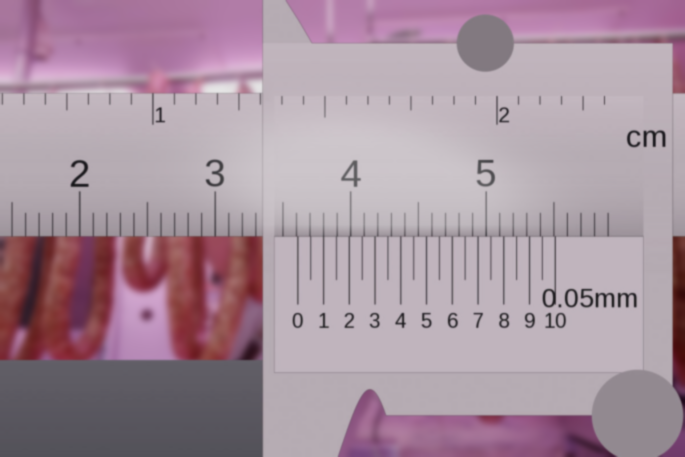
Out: value=36.1 unit=mm
